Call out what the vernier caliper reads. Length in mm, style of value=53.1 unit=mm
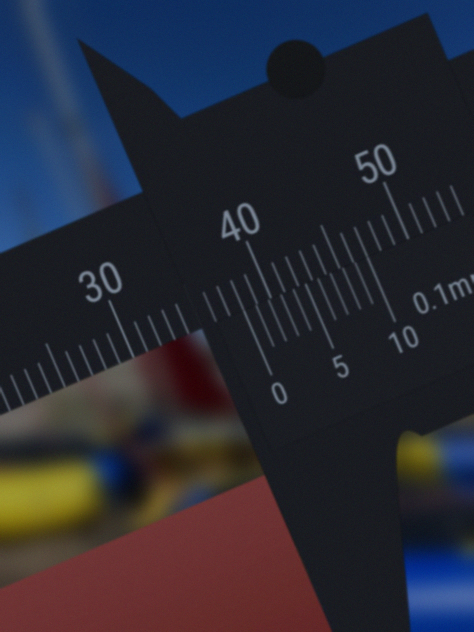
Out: value=38.0 unit=mm
